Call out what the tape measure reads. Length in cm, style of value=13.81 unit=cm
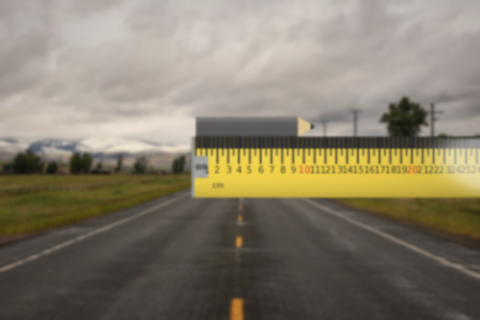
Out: value=11 unit=cm
